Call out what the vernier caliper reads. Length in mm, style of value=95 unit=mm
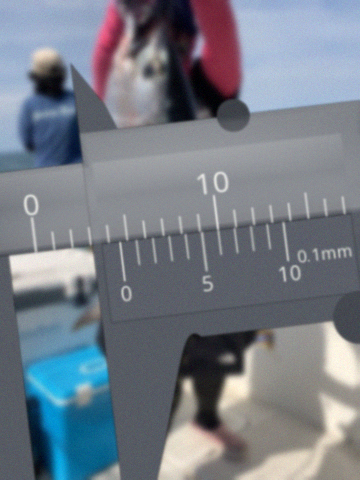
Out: value=4.6 unit=mm
